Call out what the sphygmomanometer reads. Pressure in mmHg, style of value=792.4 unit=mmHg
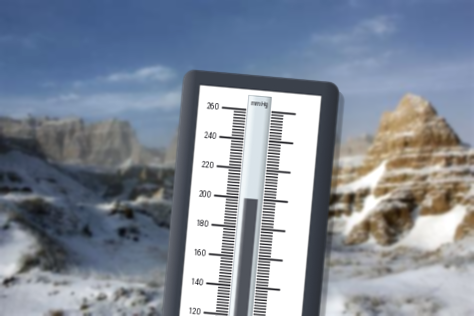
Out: value=200 unit=mmHg
